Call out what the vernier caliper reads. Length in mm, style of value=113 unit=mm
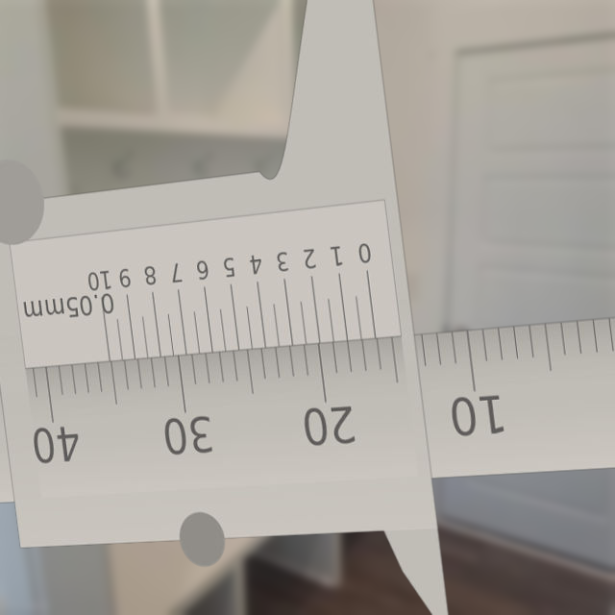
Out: value=16.1 unit=mm
